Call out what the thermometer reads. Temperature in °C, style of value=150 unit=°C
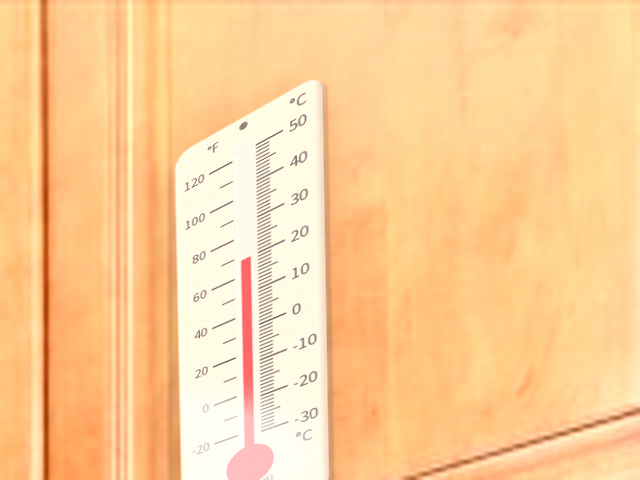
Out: value=20 unit=°C
